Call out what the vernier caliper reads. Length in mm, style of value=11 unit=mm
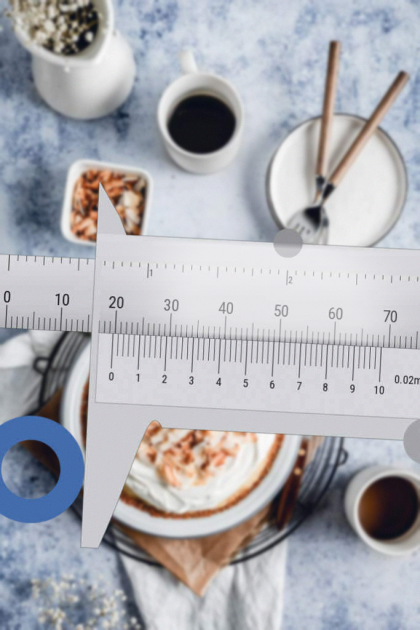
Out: value=19.6 unit=mm
